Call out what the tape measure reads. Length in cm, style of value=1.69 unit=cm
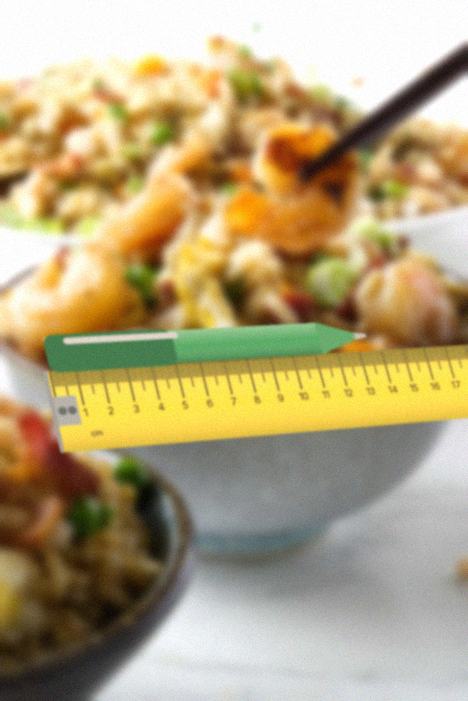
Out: value=13.5 unit=cm
